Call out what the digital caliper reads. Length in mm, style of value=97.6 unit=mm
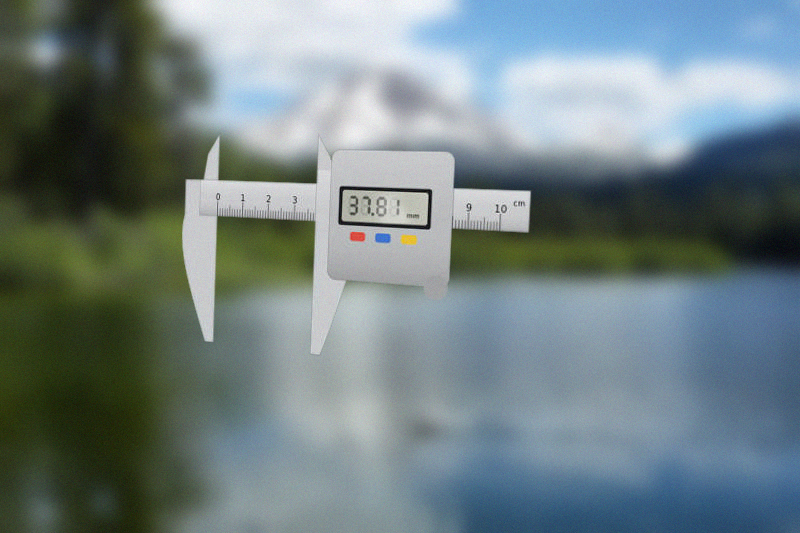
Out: value=37.81 unit=mm
